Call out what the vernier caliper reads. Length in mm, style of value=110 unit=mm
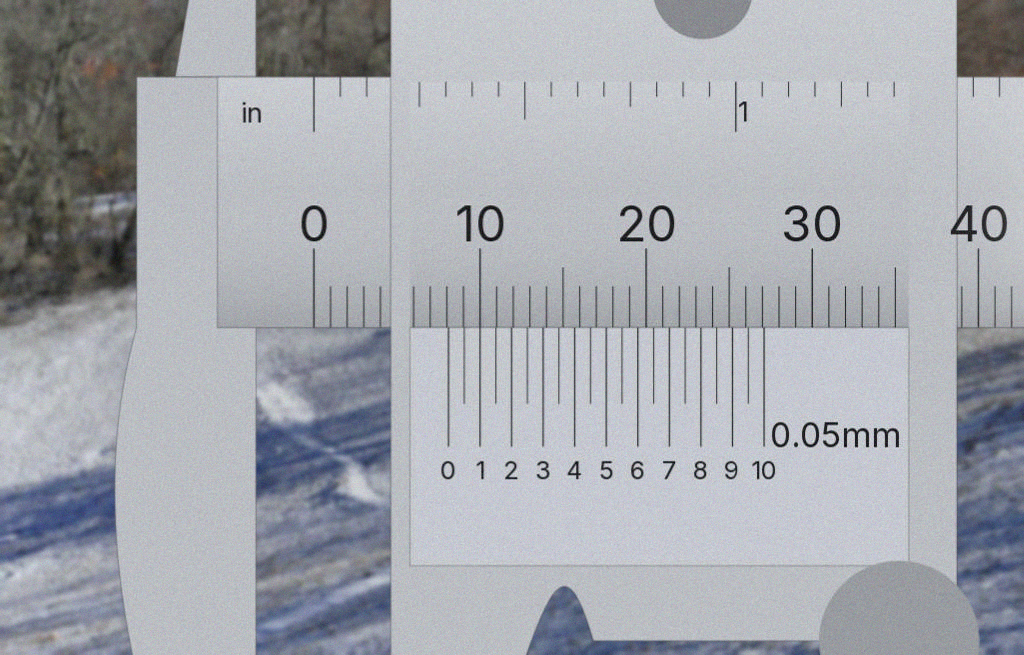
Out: value=8.1 unit=mm
